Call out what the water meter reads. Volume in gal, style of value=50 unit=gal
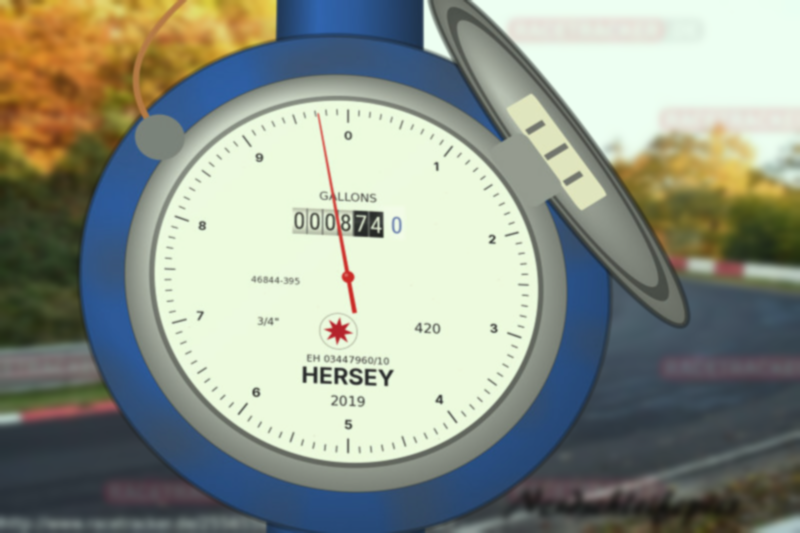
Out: value=8739.7 unit=gal
